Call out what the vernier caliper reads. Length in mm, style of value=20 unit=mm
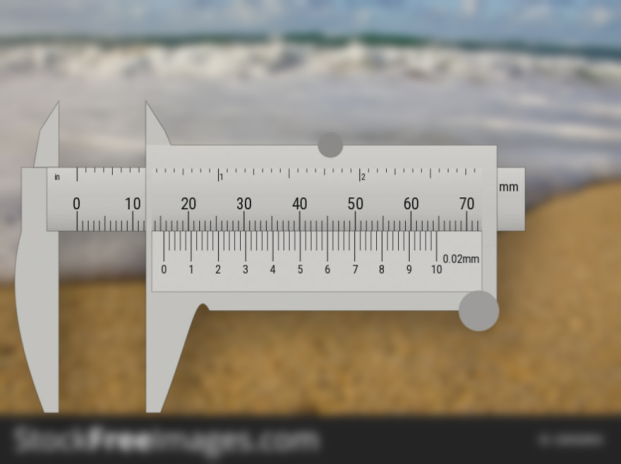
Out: value=15.6 unit=mm
